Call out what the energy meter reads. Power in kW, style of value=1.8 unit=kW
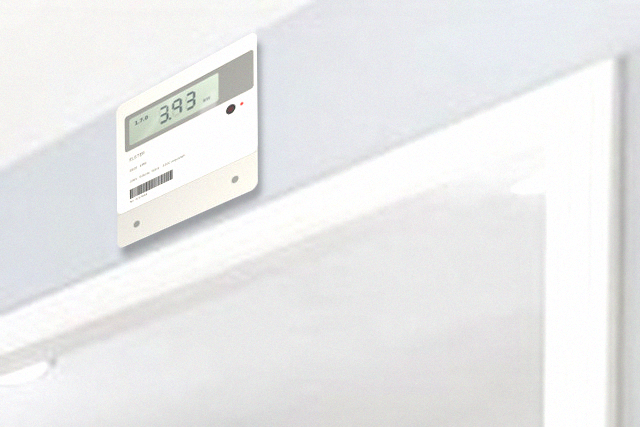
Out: value=3.93 unit=kW
